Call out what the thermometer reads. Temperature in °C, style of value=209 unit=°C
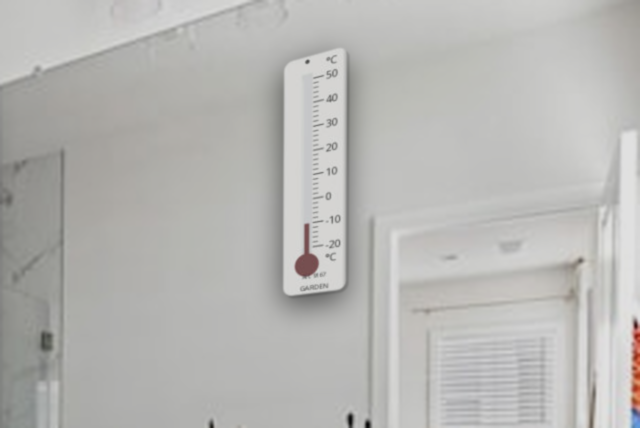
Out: value=-10 unit=°C
